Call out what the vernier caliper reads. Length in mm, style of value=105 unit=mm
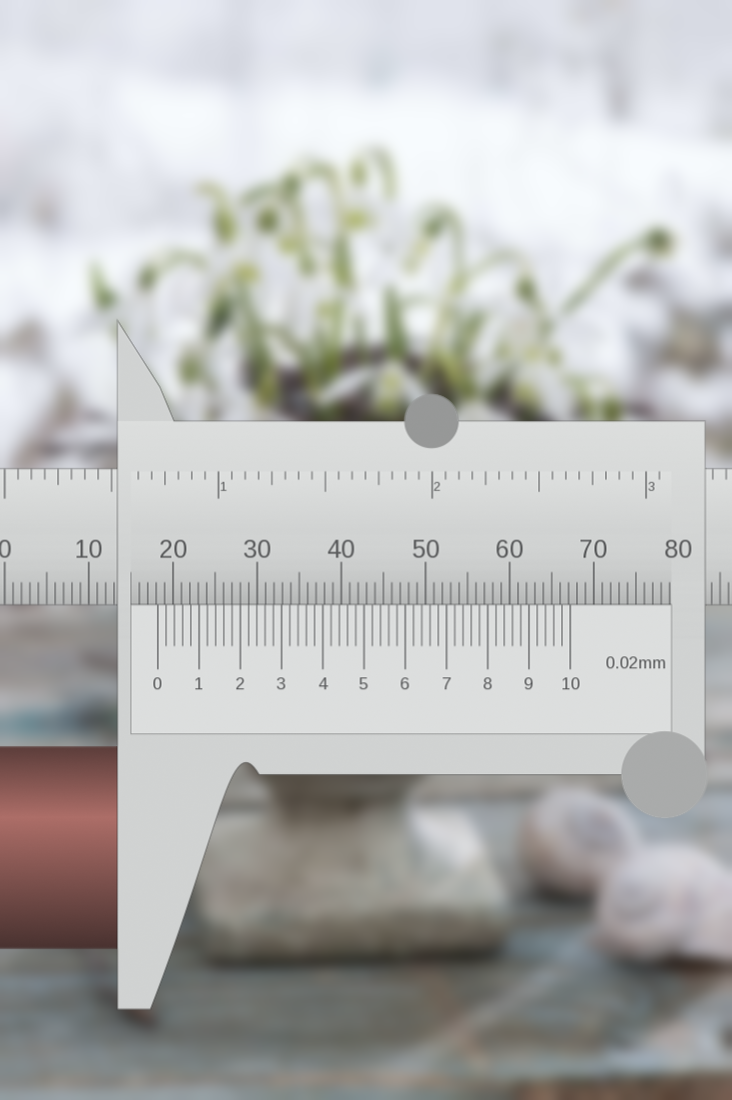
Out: value=18.2 unit=mm
